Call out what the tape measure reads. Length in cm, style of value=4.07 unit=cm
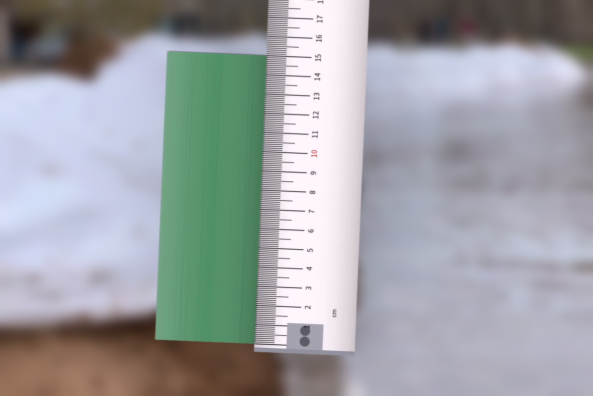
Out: value=15 unit=cm
